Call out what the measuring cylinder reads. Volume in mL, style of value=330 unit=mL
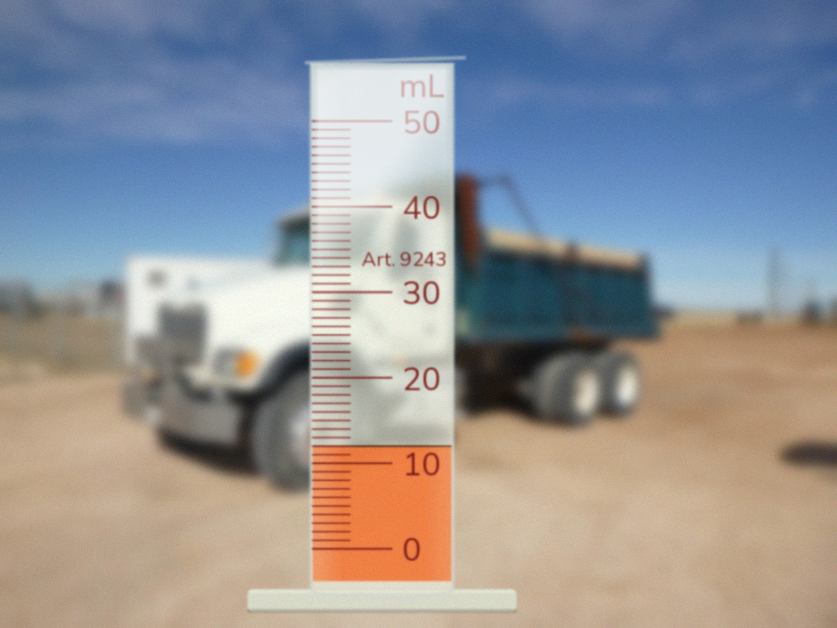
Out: value=12 unit=mL
